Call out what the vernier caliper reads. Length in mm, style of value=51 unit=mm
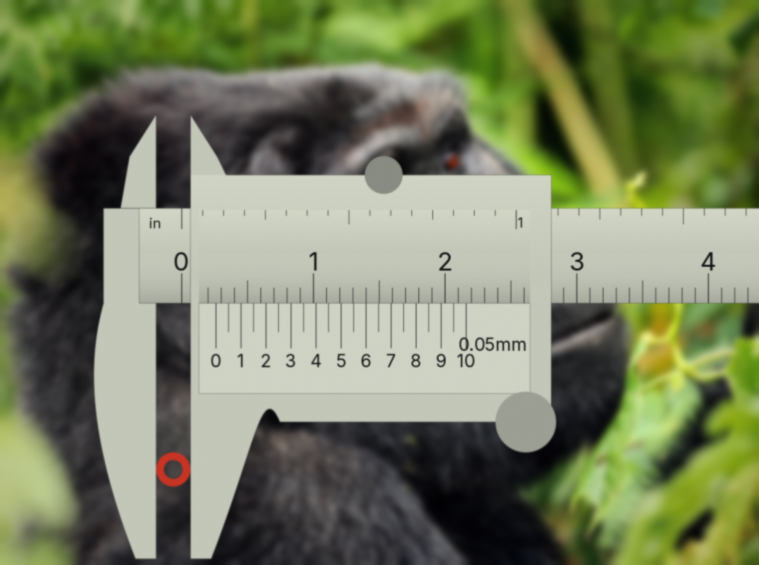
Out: value=2.6 unit=mm
